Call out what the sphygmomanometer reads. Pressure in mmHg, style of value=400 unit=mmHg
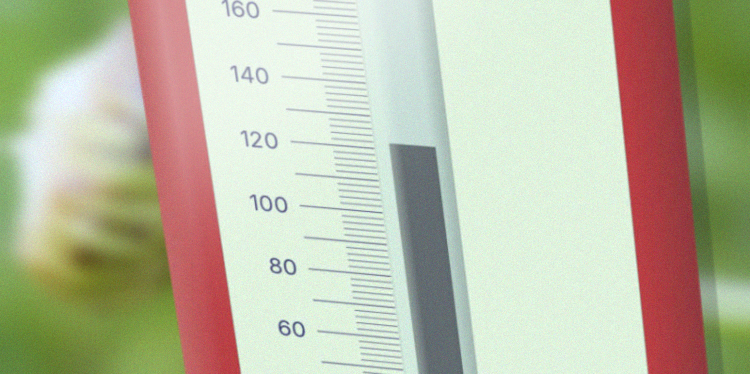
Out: value=122 unit=mmHg
